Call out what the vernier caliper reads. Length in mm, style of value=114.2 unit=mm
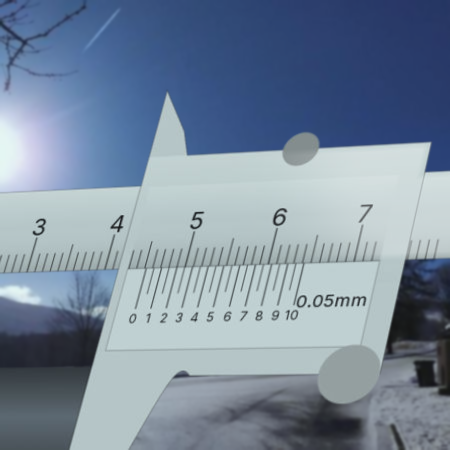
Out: value=45.2 unit=mm
